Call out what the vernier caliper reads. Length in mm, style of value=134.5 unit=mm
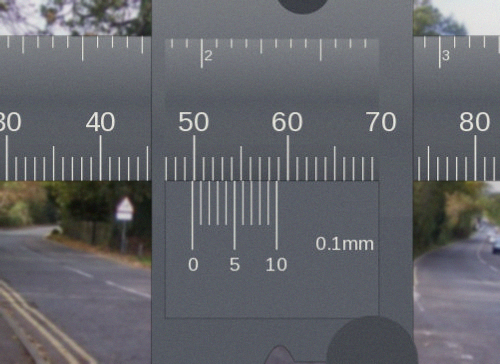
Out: value=49.8 unit=mm
